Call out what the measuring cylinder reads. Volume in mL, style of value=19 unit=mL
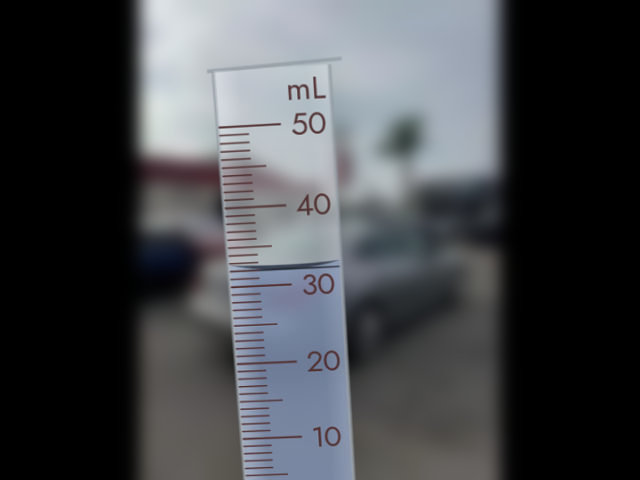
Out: value=32 unit=mL
